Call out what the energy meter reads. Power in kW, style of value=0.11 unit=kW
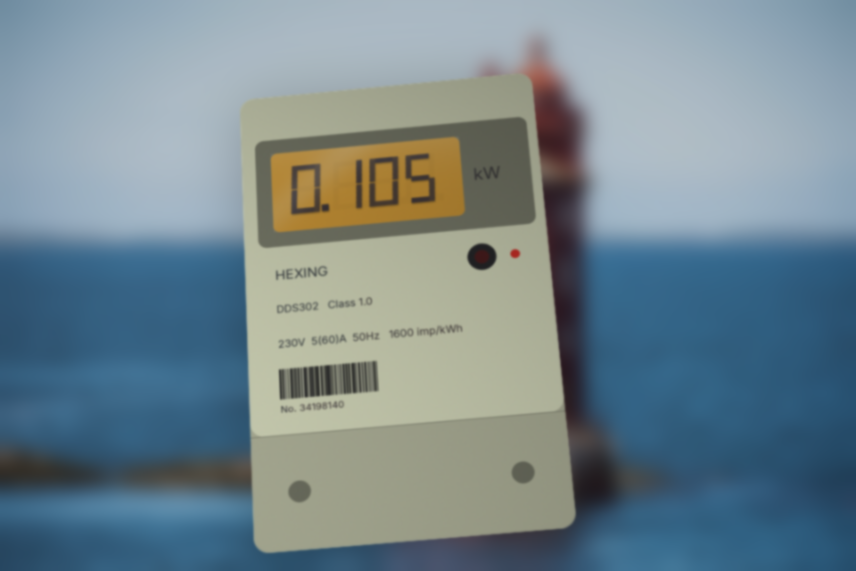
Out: value=0.105 unit=kW
